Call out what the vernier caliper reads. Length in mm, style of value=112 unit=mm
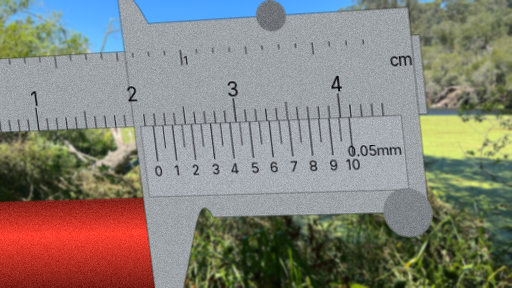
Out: value=21.8 unit=mm
